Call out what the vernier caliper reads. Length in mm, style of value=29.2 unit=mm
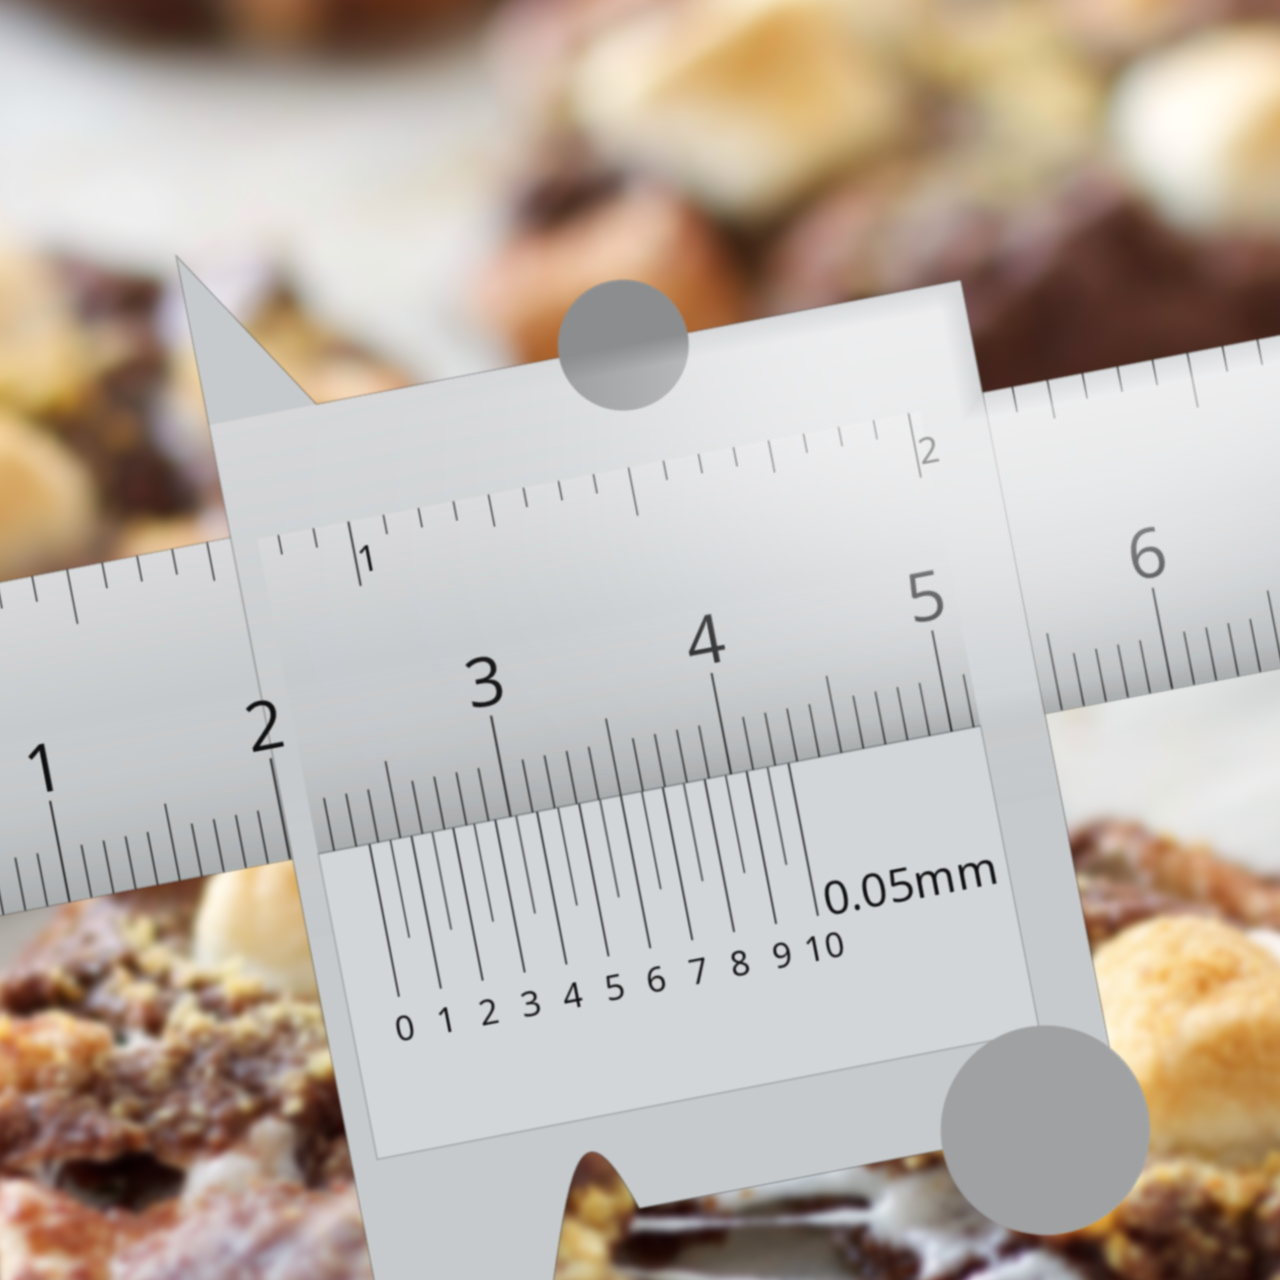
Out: value=23.6 unit=mm
